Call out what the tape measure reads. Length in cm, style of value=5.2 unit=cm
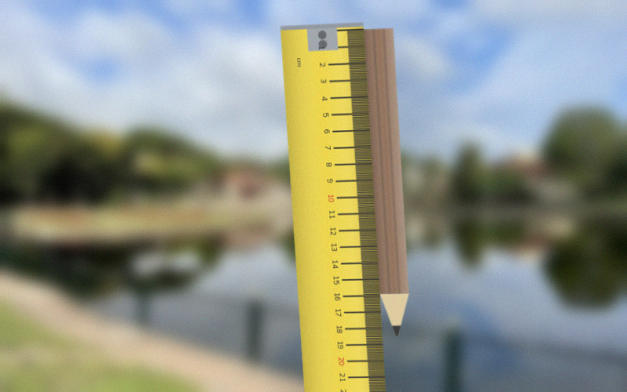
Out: value=18.5 unit=cm
